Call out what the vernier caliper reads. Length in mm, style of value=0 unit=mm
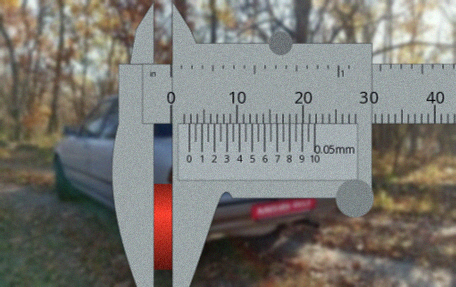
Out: value=2.8 unit=mm
